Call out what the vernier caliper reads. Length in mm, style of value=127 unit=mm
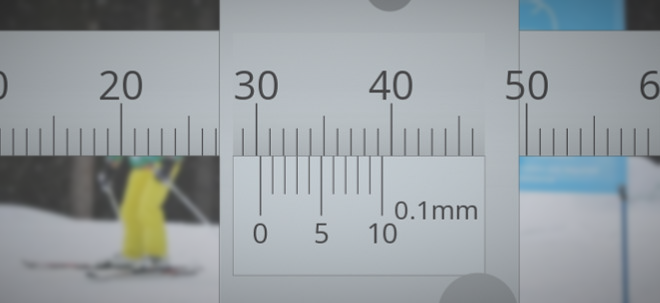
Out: value=30.3 unit=mm
